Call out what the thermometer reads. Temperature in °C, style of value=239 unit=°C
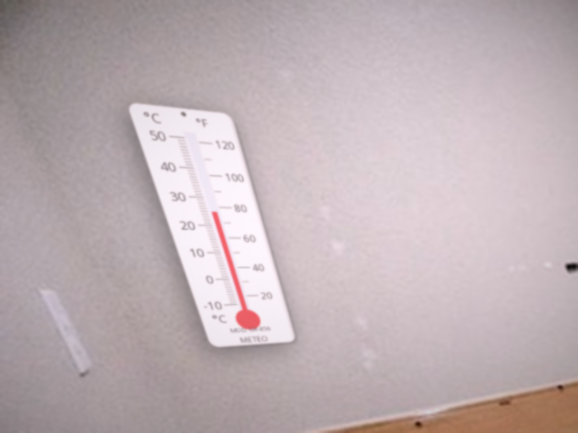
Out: value=25 unit=°C
